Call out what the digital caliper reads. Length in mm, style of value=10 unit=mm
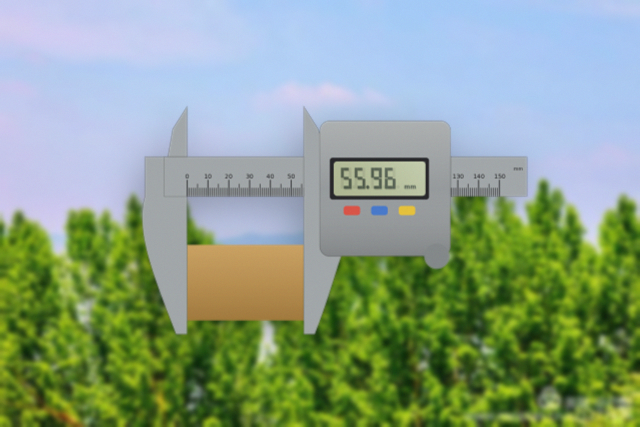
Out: value=55.96 unit=mm
